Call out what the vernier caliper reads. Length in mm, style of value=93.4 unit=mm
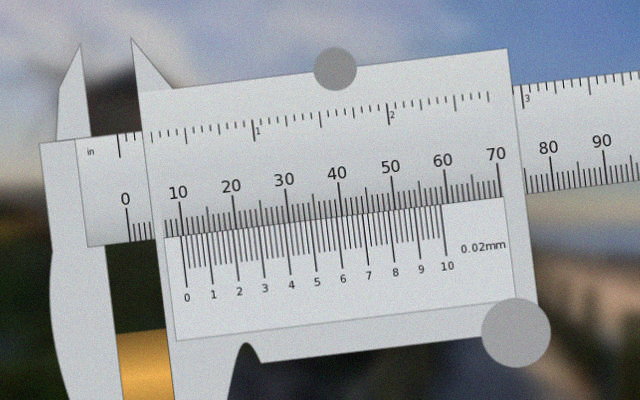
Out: value=9.5 unit=mm
